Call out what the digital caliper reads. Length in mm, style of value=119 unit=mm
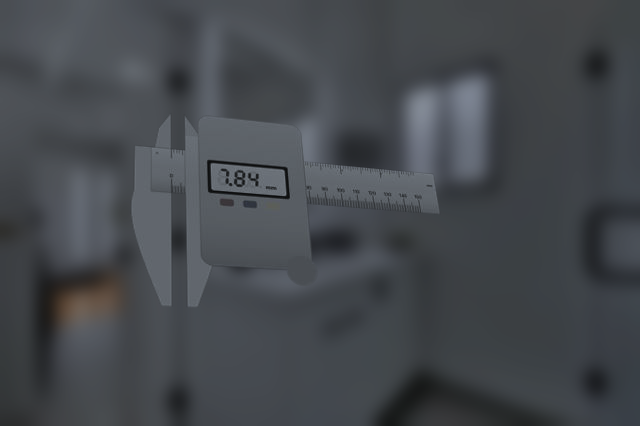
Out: value=7.84 unit=mm
